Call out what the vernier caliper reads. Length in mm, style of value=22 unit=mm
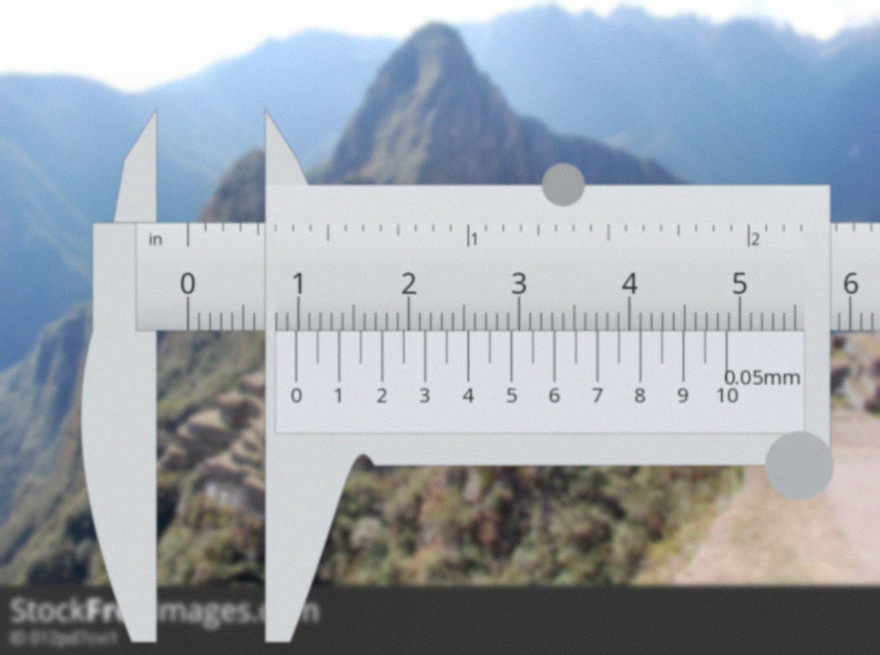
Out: value=9.8 unit=mm
